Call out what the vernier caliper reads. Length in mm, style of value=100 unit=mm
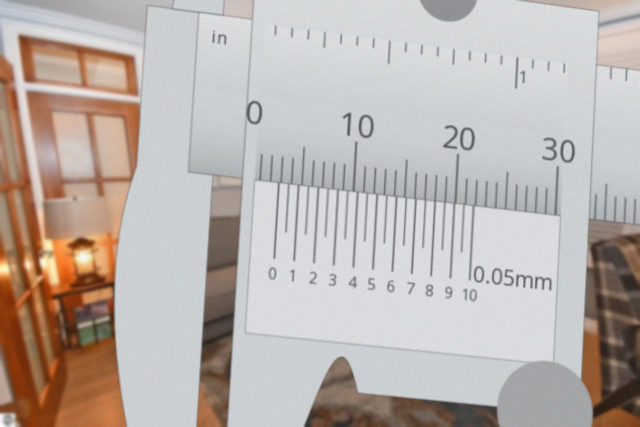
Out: value=2.8 unit=mm
